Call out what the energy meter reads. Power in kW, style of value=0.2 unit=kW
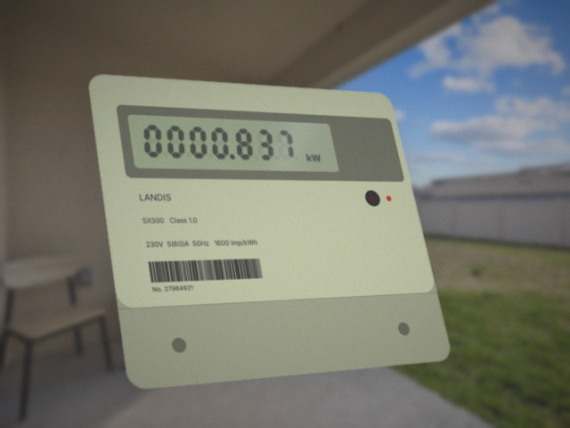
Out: value=0.837 unit=kW
